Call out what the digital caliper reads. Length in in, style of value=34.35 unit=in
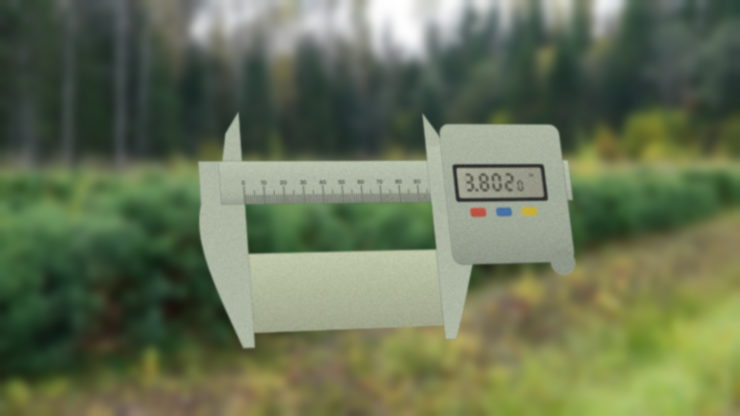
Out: value=3.8020 unit=in
